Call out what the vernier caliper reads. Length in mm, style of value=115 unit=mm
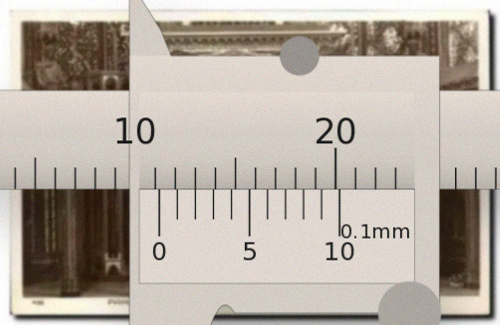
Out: value=11.2 unit=mm
